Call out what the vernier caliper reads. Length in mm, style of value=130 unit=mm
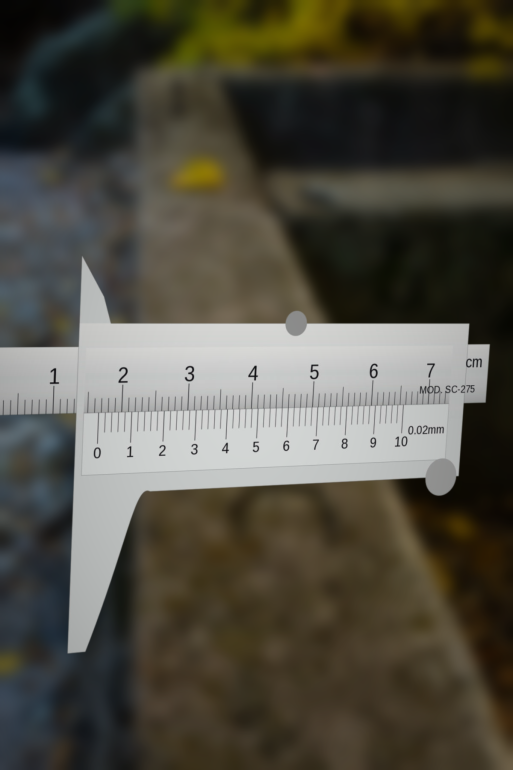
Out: value=16.6 unit=mm
